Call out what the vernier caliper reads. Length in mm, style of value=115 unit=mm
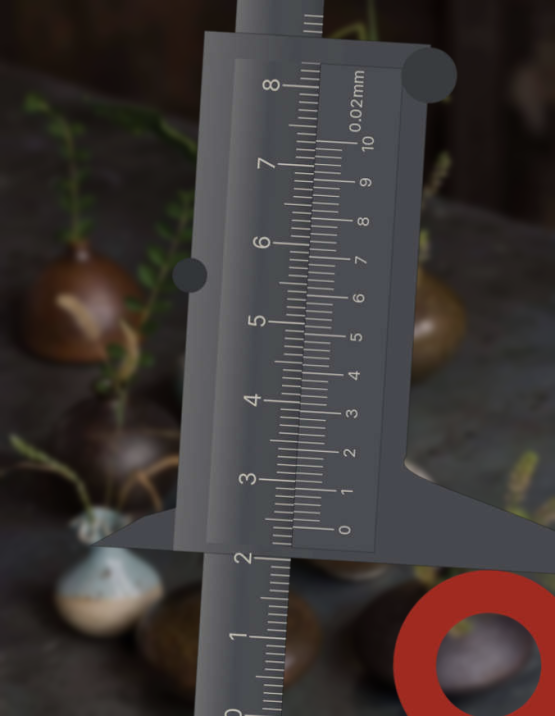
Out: value=24.2 unit=mm
